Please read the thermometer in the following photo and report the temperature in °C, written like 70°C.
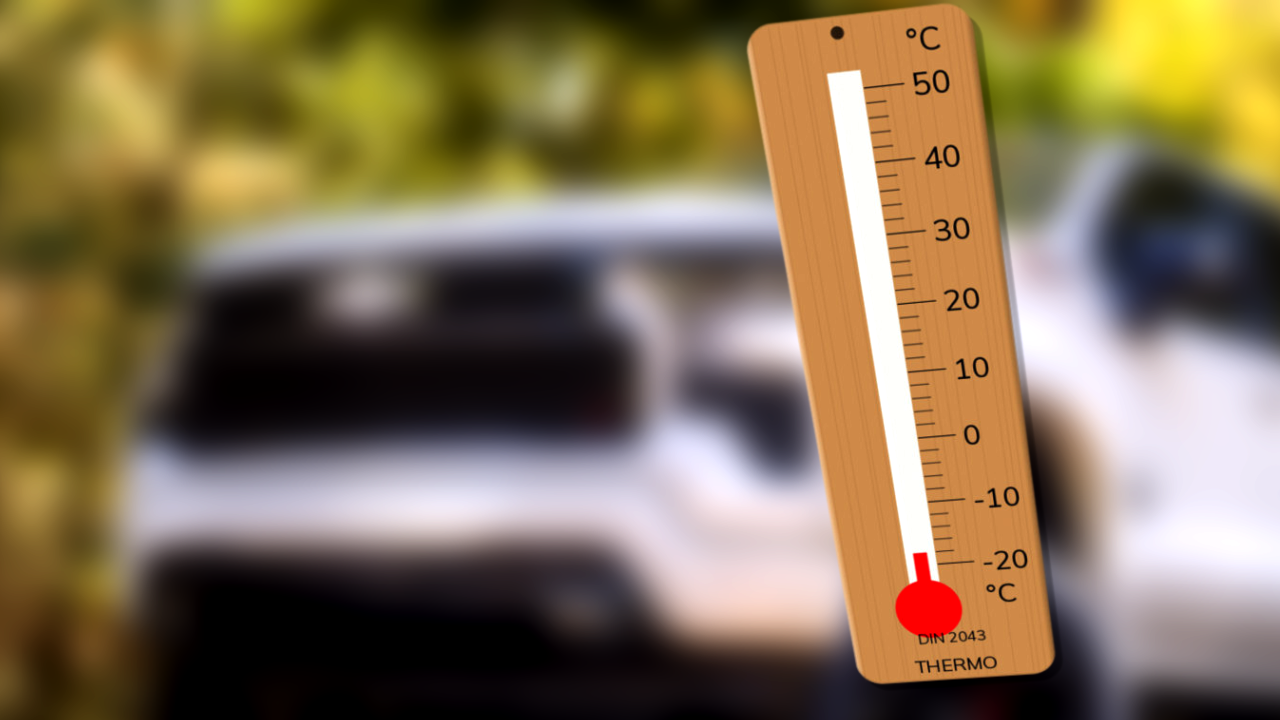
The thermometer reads -18°C
